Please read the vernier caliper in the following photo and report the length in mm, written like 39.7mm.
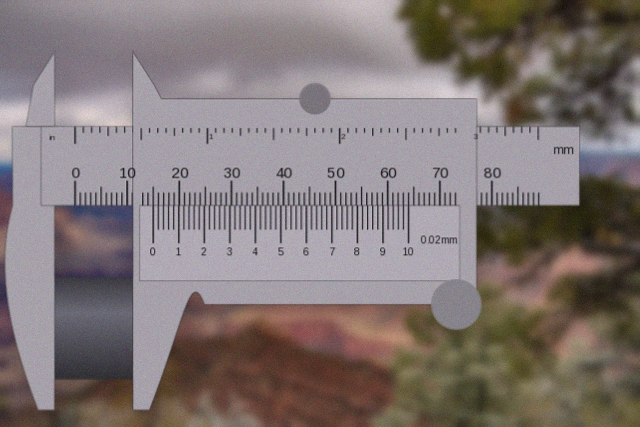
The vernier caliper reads 15.0mm
